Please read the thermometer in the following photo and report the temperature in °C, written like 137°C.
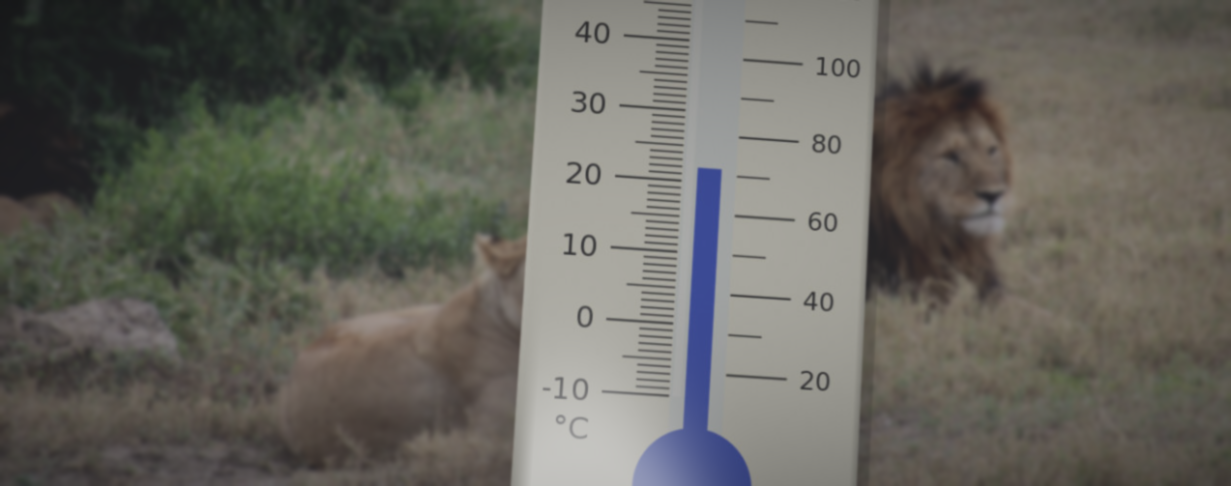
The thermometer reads 22°C
